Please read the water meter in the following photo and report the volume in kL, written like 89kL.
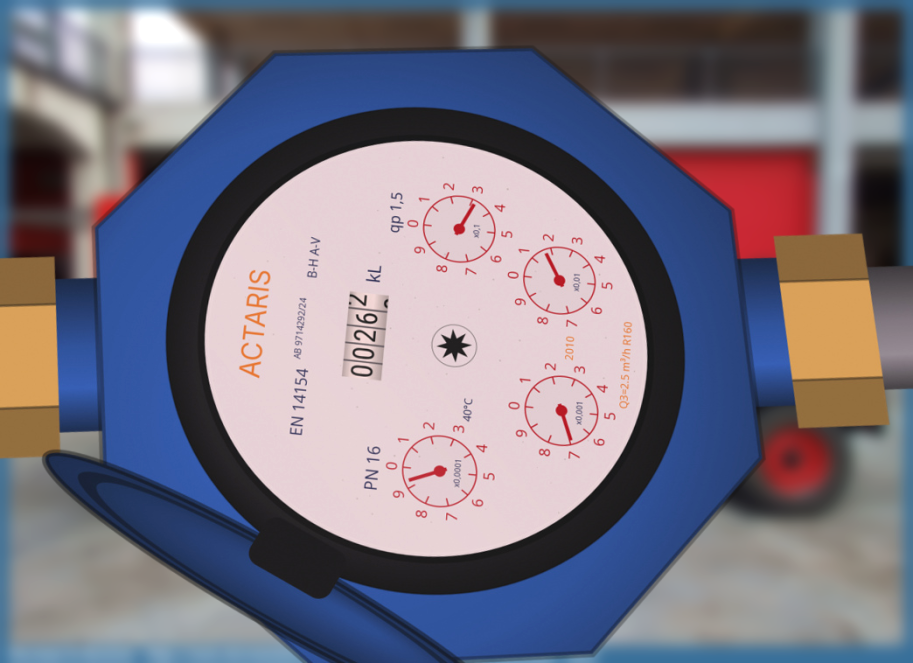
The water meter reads 262.3169kL
